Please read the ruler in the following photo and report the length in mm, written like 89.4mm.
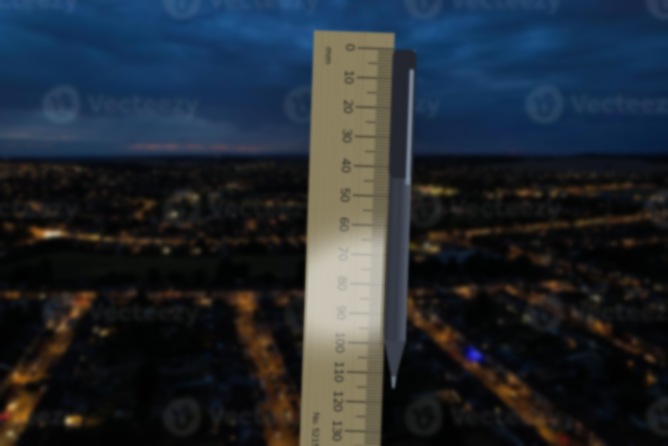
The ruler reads 115mm
